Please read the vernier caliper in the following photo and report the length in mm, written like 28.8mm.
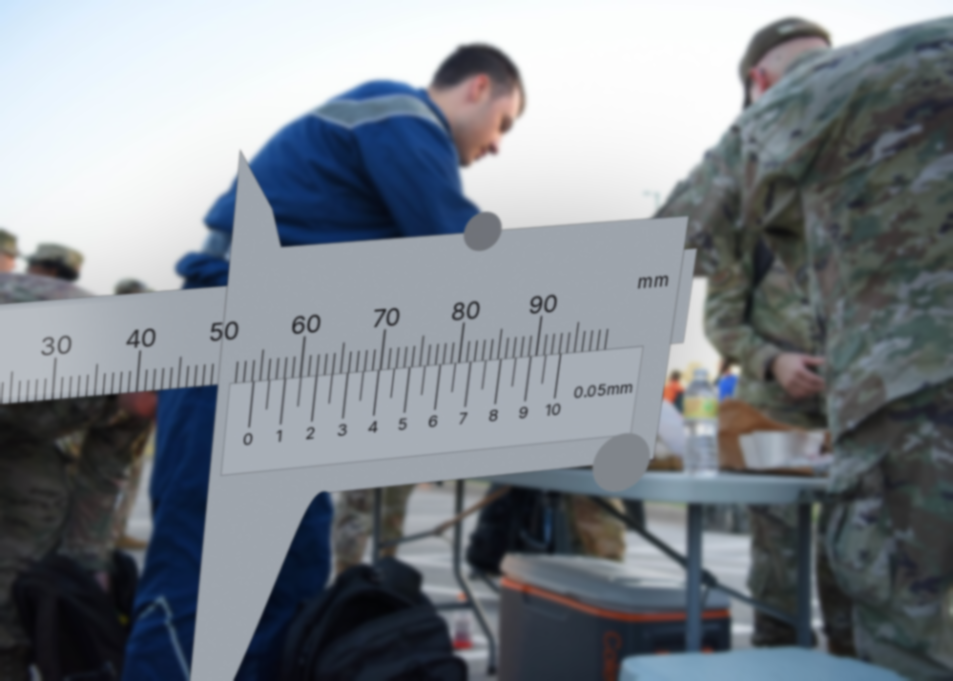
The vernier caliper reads 54.2mm
